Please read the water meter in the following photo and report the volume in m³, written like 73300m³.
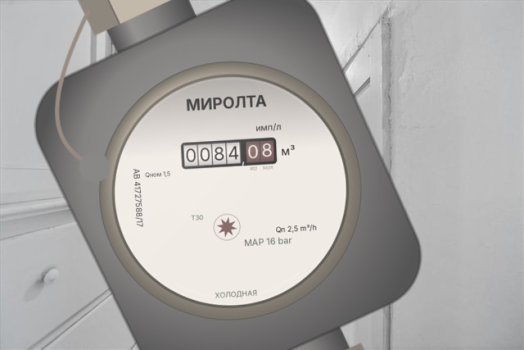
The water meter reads 84.08m³
